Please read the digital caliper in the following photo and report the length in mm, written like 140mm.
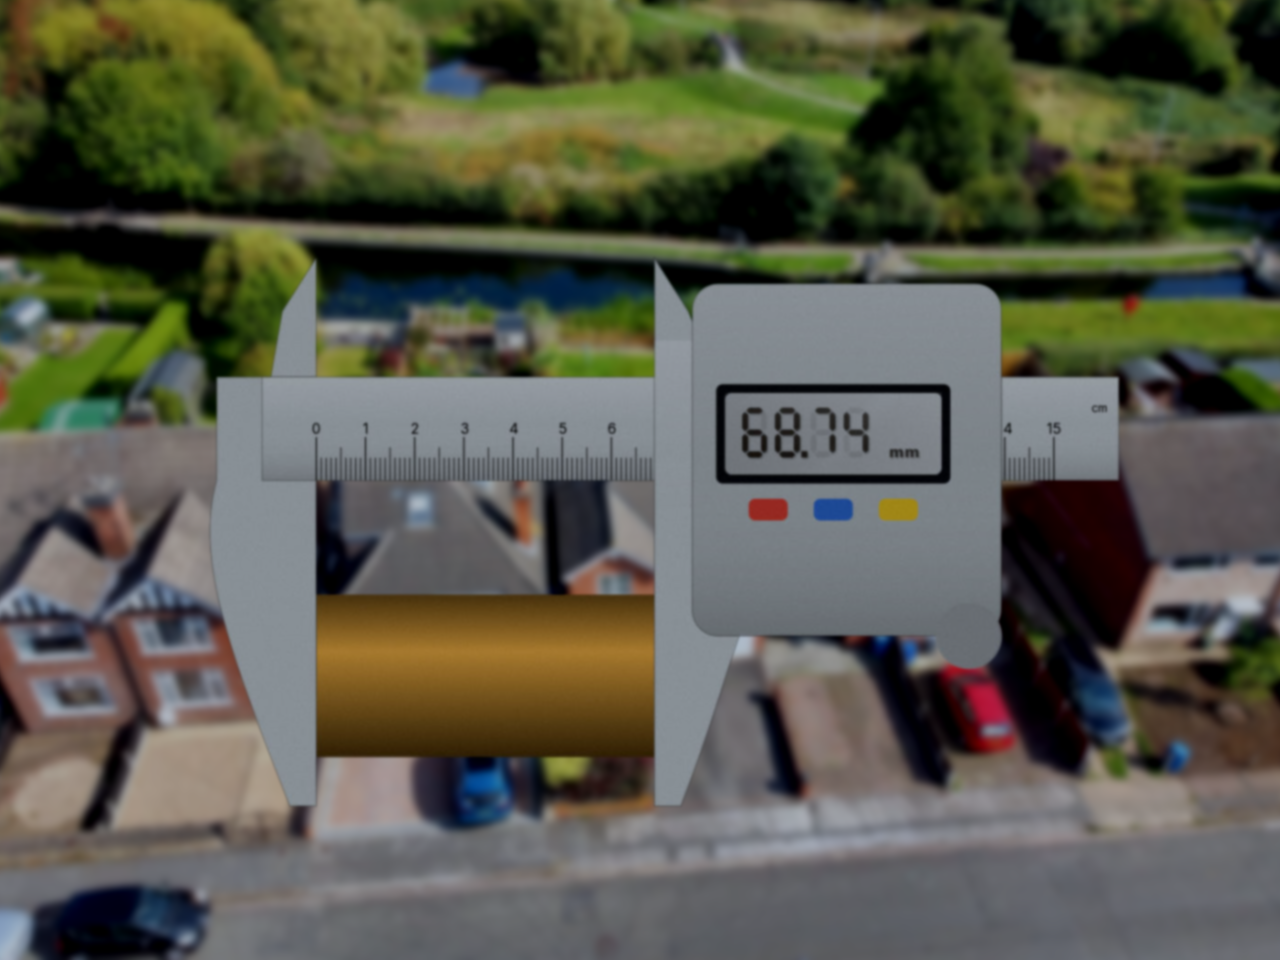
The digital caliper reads 68.74mm
